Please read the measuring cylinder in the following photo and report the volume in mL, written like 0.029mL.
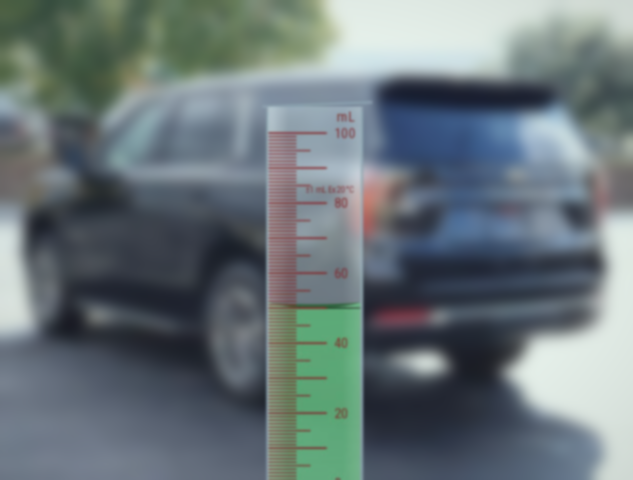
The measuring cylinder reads 50mL
